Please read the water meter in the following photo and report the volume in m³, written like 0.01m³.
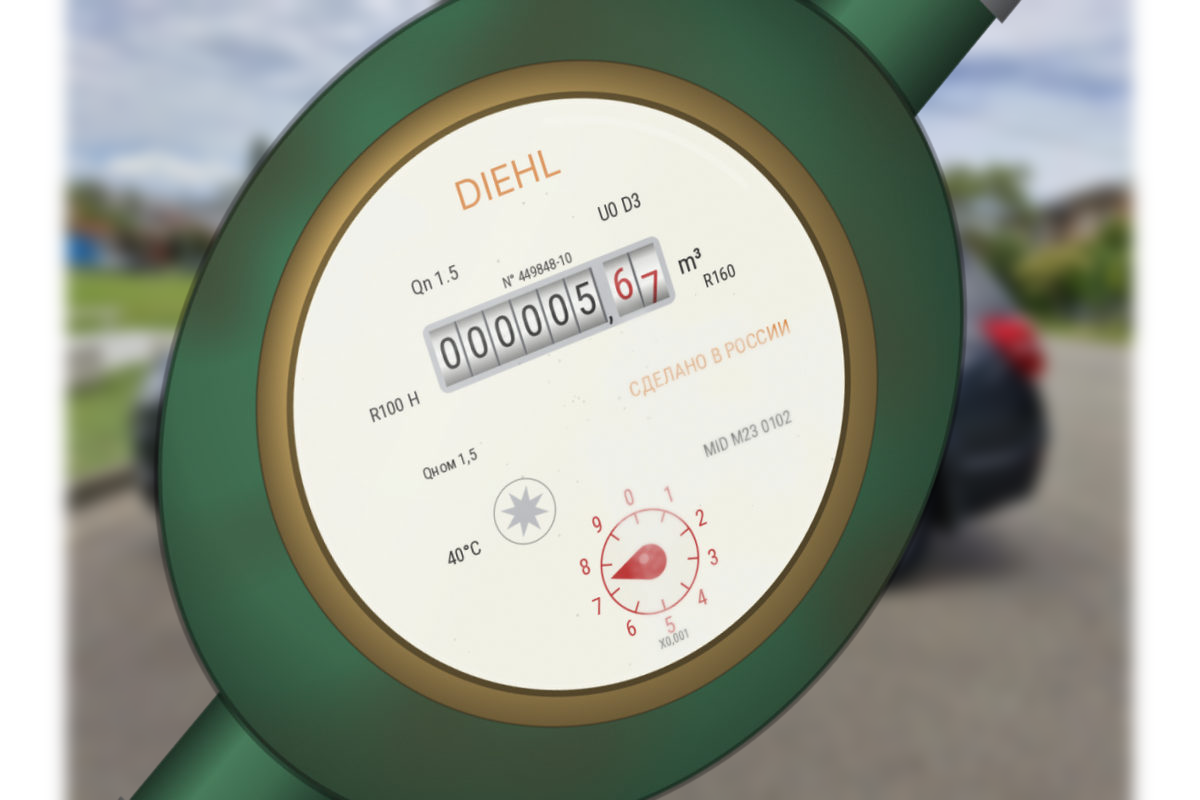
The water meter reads 5.667m³
